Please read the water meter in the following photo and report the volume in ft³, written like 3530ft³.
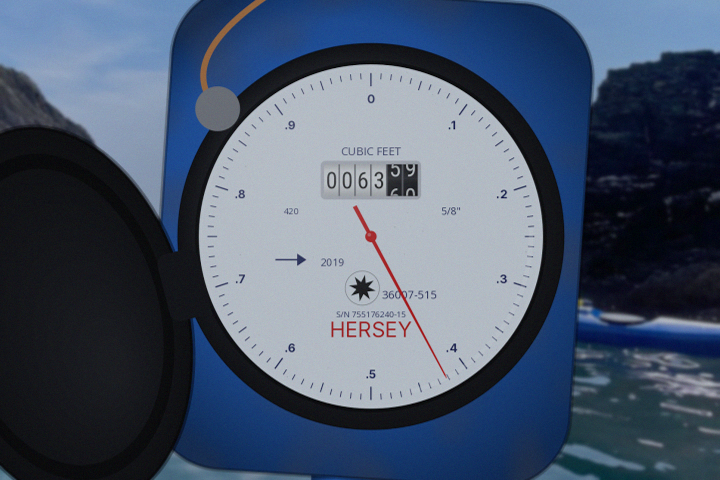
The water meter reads 6359.42ft³
